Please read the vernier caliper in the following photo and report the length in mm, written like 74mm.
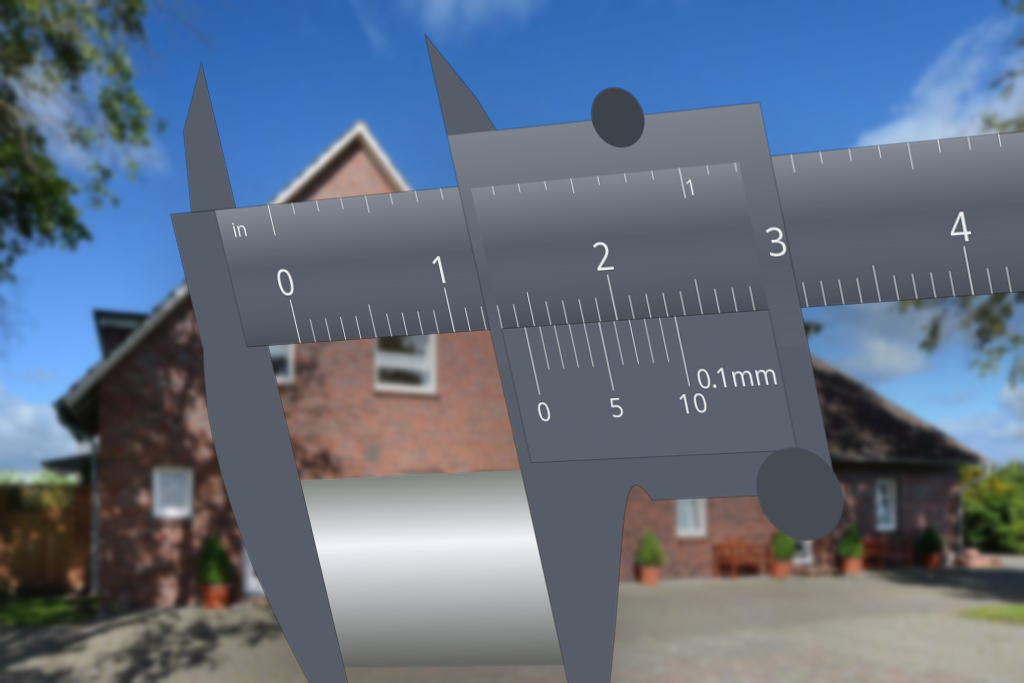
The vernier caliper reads 14.4mm
